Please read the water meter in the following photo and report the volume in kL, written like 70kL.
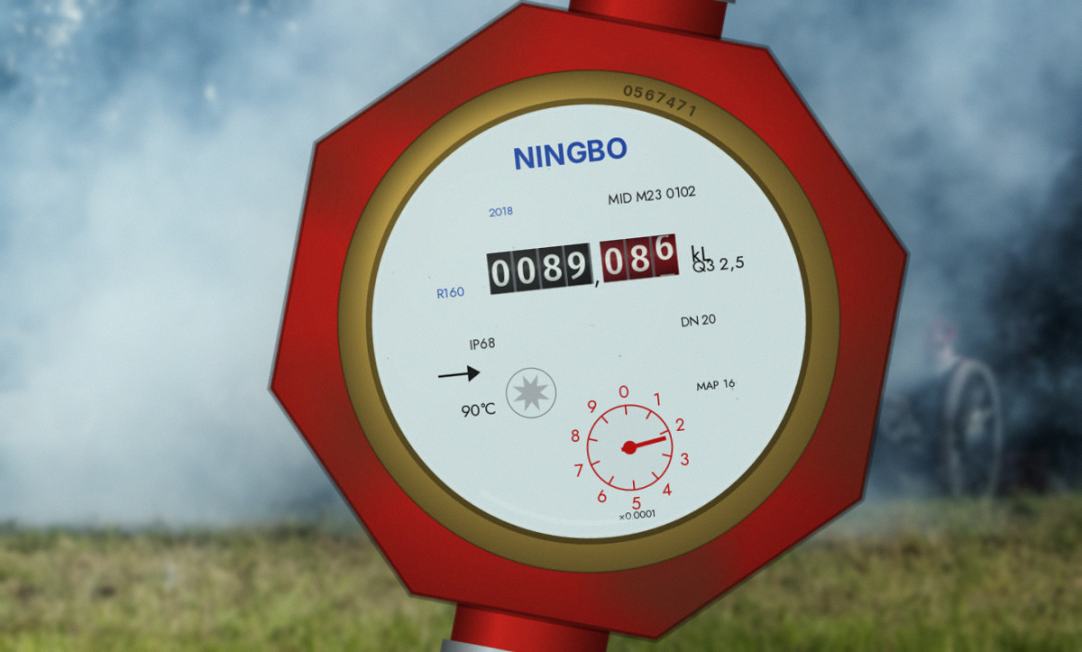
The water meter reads 89.0862kL
